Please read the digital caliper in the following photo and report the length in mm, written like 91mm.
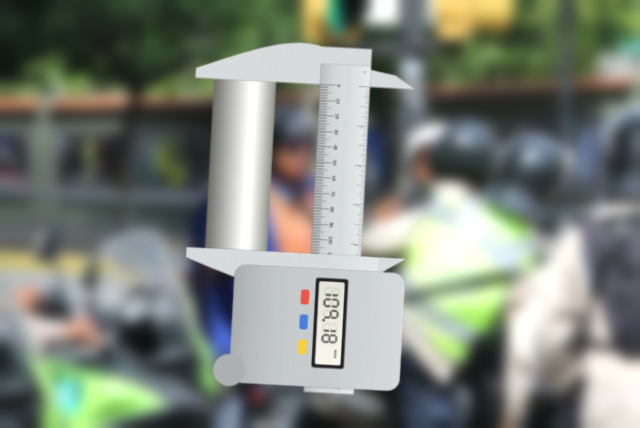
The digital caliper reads 109.18mm
